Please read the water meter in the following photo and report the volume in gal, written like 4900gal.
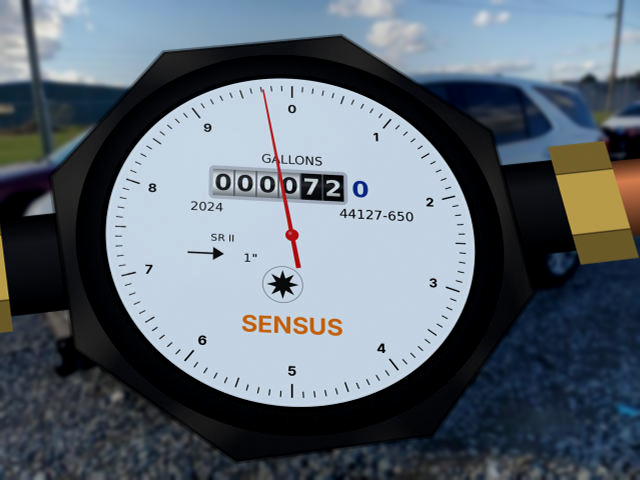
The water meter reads 719.7gal
